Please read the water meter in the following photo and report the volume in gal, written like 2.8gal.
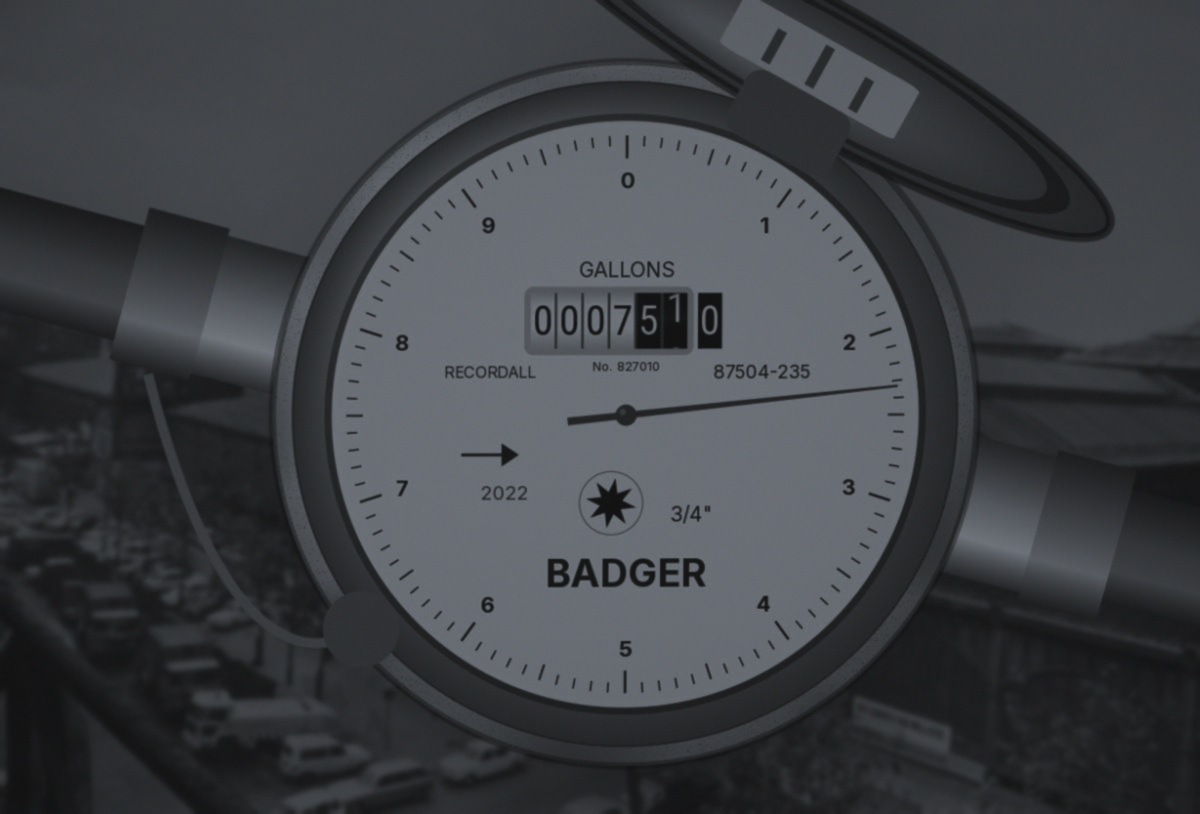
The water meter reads 7512.3gal
